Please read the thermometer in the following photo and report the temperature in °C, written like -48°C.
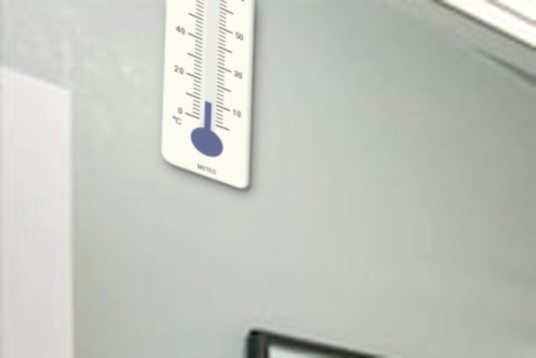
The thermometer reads 10°C
